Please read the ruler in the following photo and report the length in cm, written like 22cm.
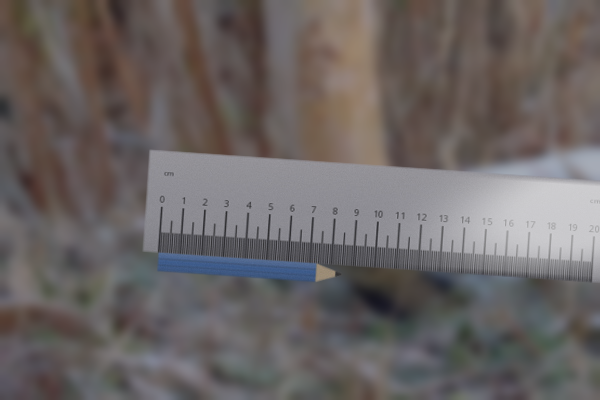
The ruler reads 8.5cm
